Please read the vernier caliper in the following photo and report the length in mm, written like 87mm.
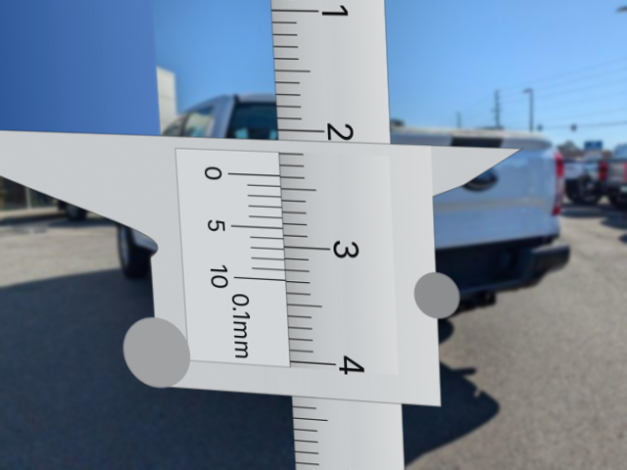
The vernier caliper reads 23.9mm
